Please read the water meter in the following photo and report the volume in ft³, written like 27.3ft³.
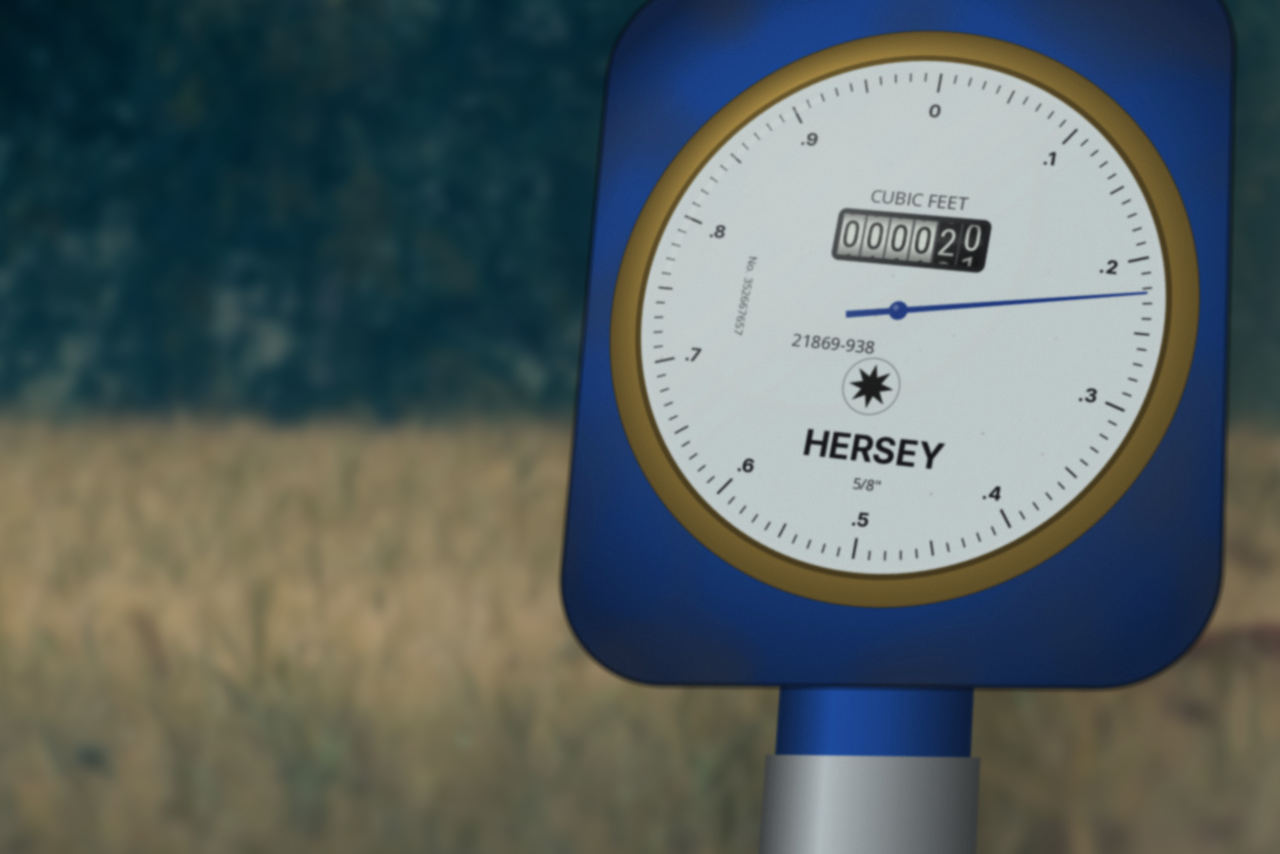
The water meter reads 20.22ft³
